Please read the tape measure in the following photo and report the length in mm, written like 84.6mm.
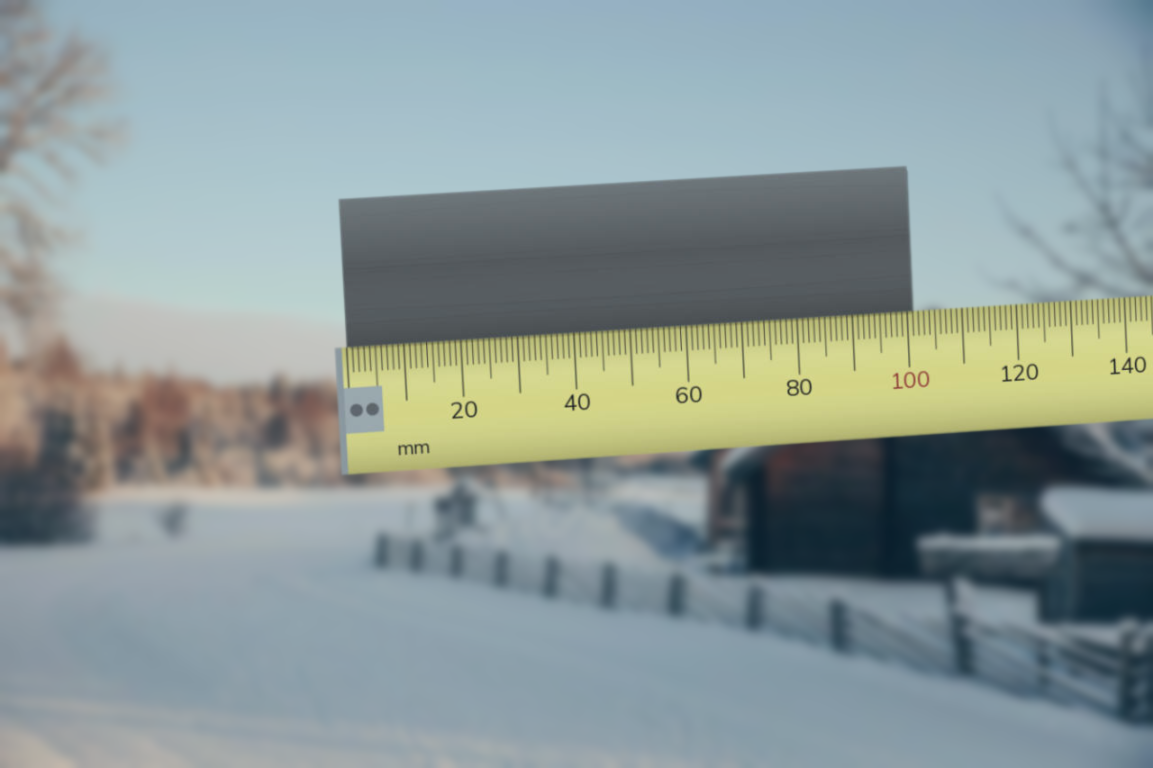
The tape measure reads 101mm
